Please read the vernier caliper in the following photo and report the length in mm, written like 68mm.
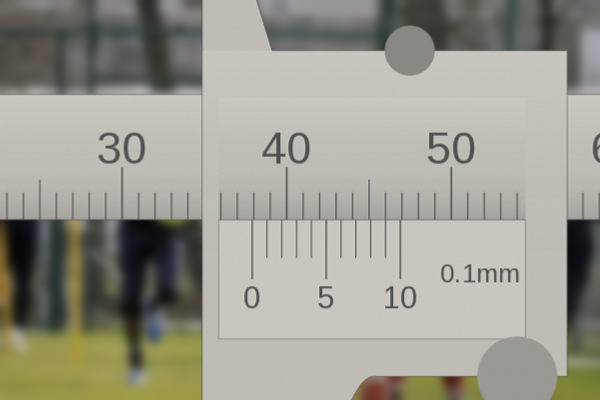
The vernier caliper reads 37.9mm
